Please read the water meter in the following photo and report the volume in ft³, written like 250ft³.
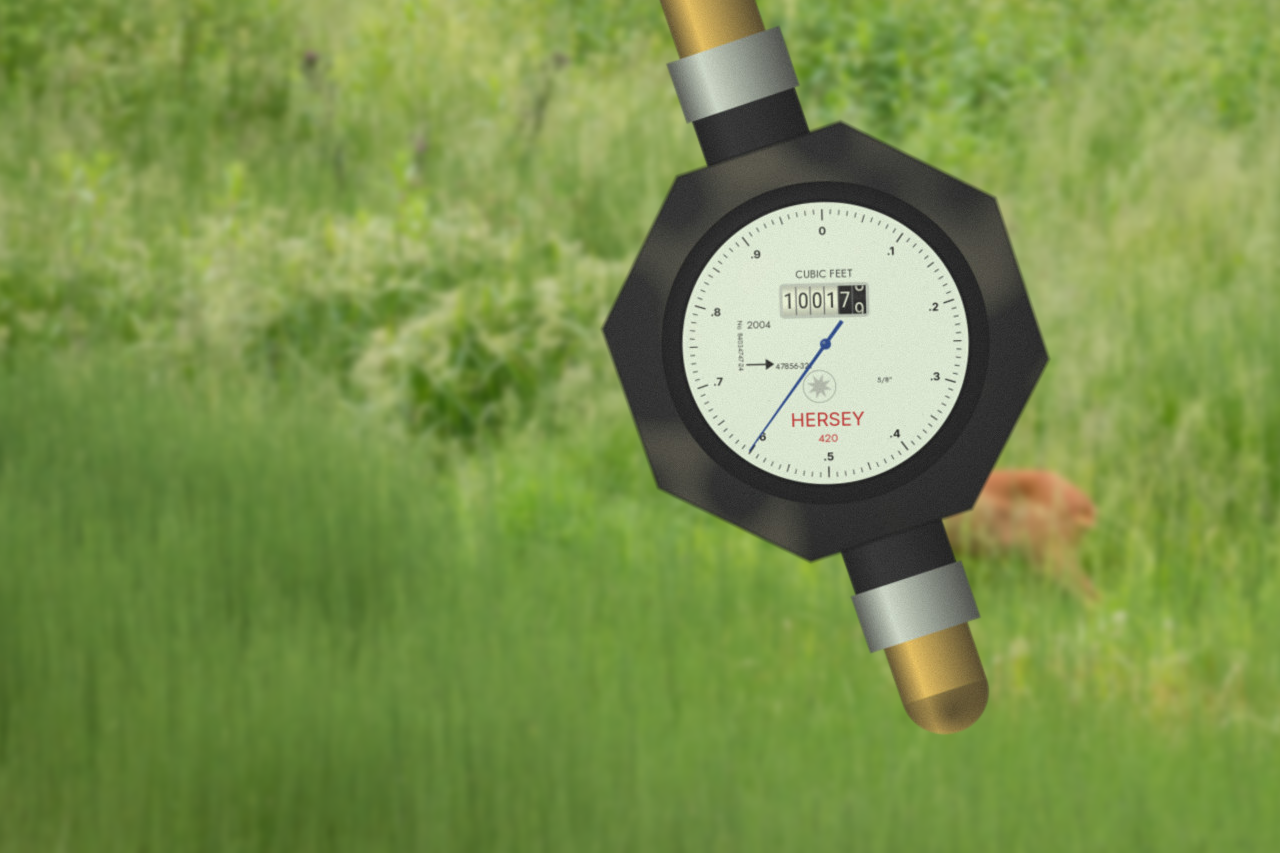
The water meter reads 100178.60ft³
